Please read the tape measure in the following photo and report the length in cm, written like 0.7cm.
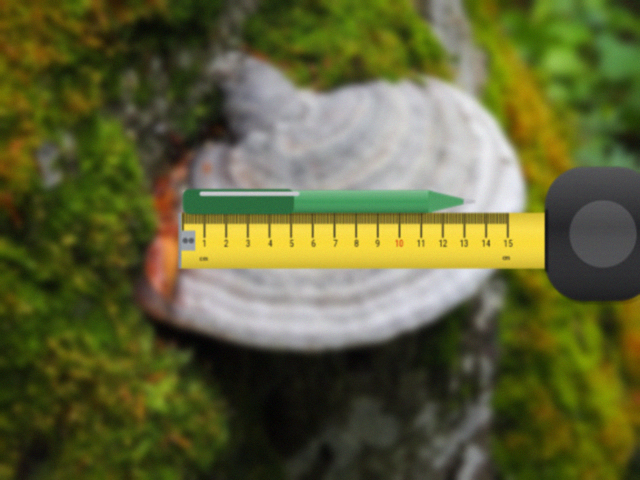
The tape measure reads 13.5cm
